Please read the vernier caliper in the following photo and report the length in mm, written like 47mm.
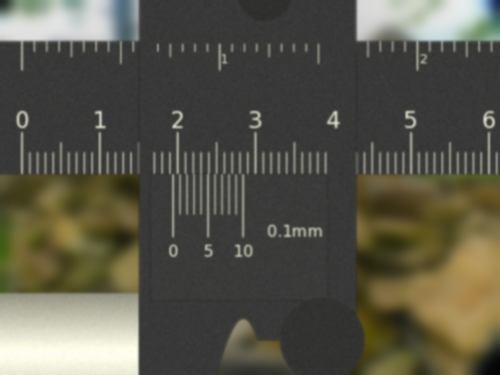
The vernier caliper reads 19.4mm
